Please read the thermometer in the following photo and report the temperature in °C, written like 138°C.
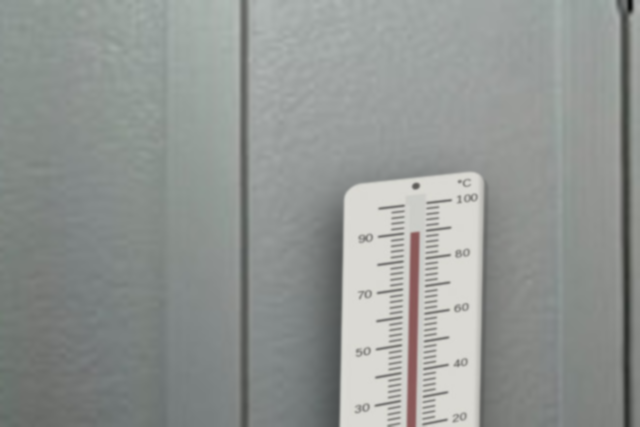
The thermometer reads 90°C
